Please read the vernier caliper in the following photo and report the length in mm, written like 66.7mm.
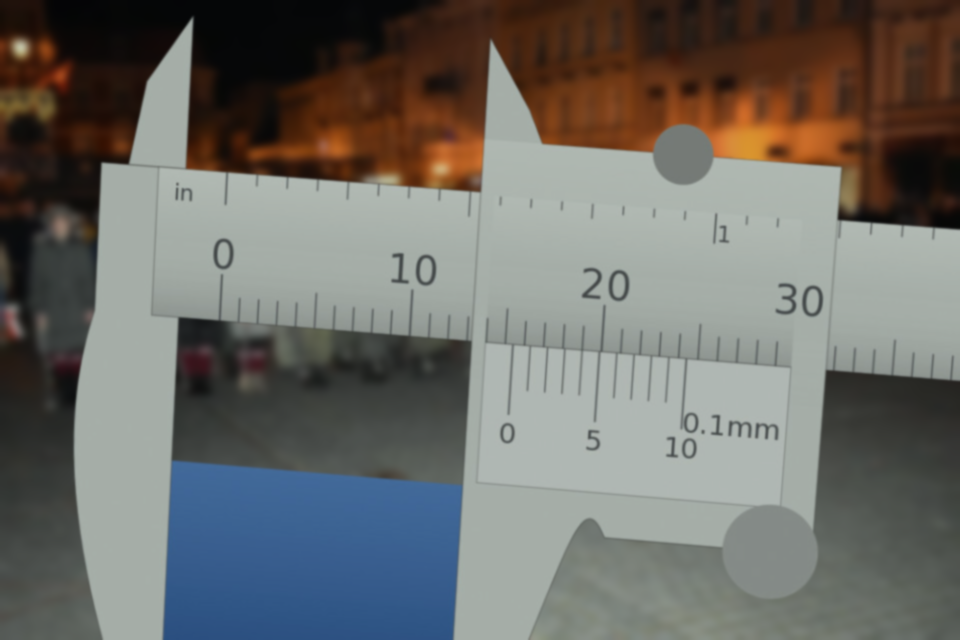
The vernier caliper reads 15.4mm
